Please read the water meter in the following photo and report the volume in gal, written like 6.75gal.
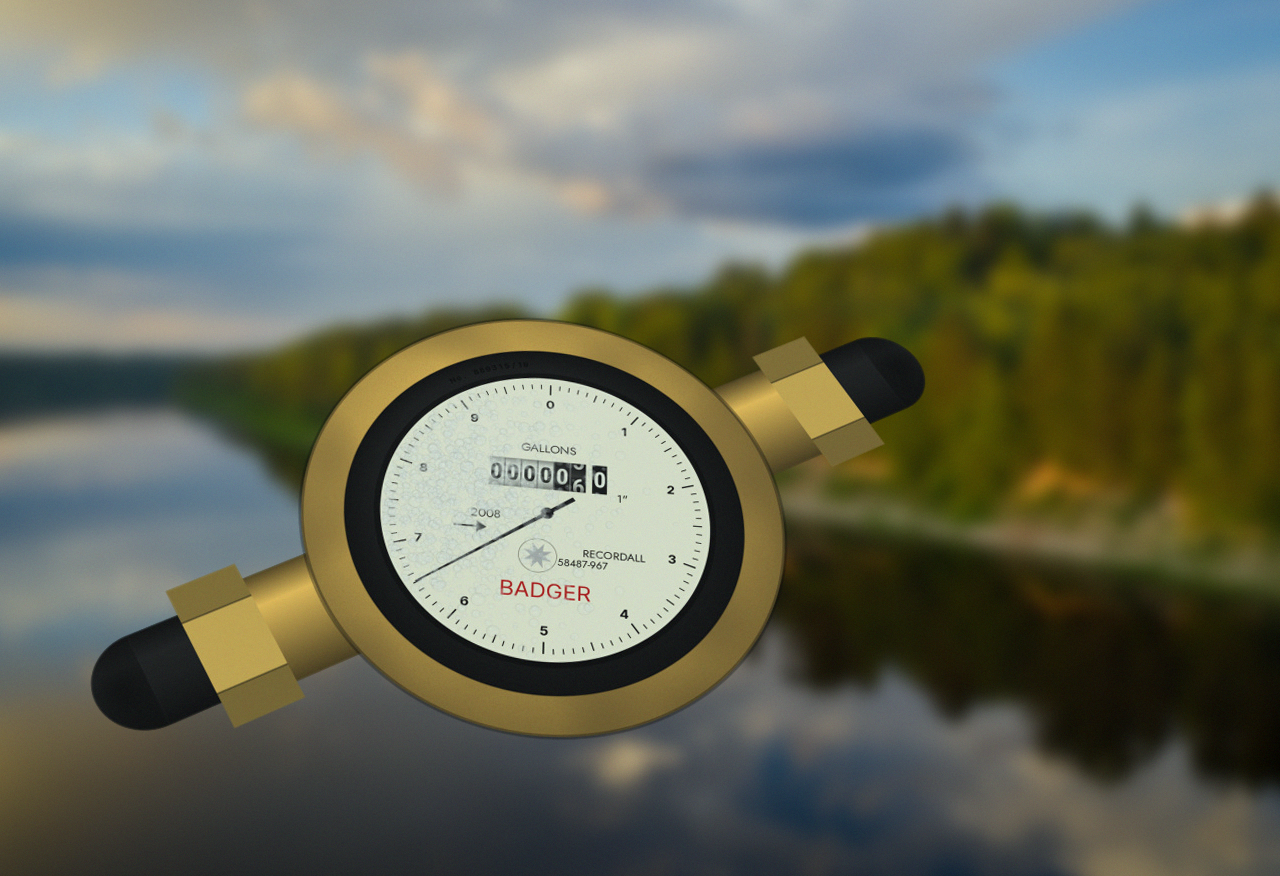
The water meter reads 56.5gal
